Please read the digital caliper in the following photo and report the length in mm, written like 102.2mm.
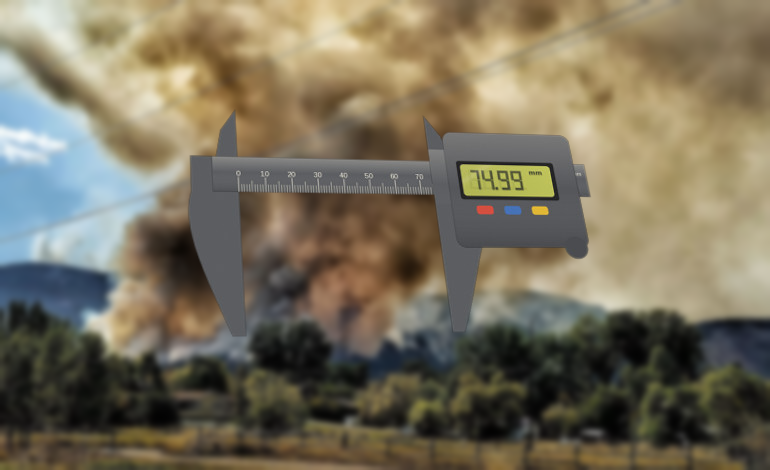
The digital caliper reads 74.99mm
